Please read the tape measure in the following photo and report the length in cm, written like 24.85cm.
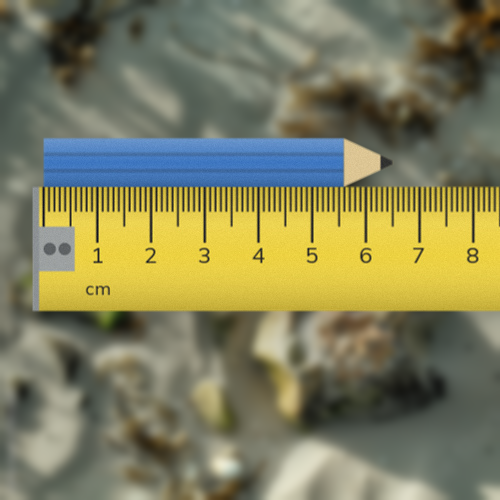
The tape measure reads 6.5cm
